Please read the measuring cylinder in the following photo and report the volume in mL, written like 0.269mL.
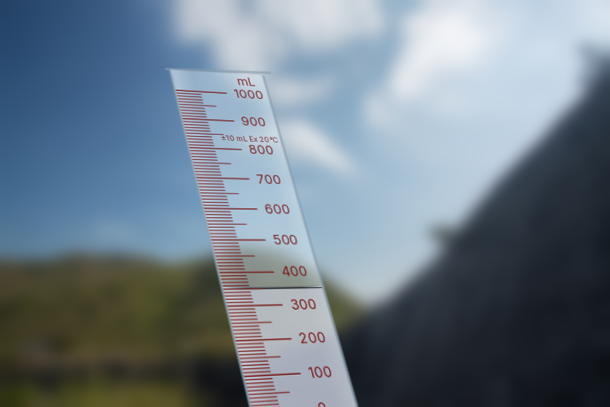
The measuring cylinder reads 350mL
